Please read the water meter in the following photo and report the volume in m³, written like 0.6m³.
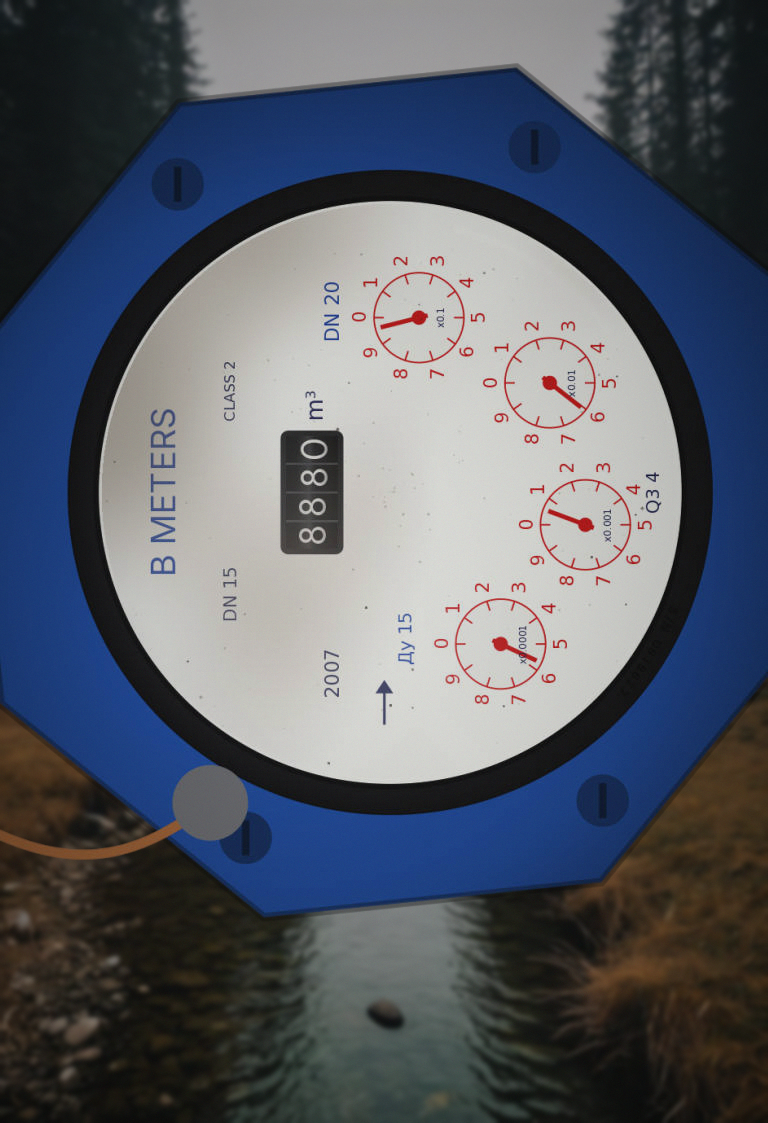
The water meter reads 8879.9605m³
